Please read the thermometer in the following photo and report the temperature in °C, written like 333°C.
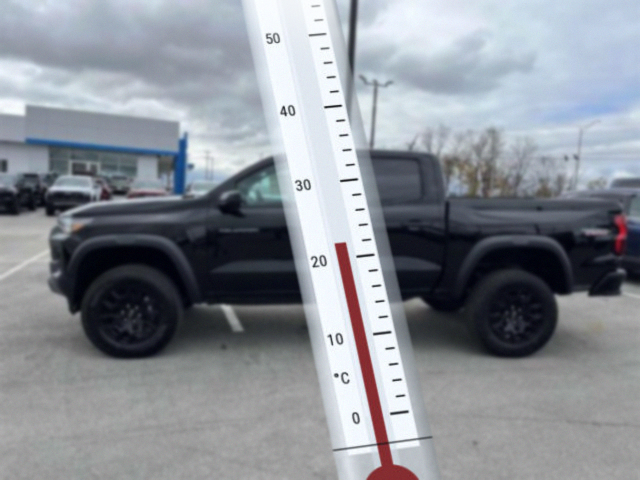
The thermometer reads 22°C
